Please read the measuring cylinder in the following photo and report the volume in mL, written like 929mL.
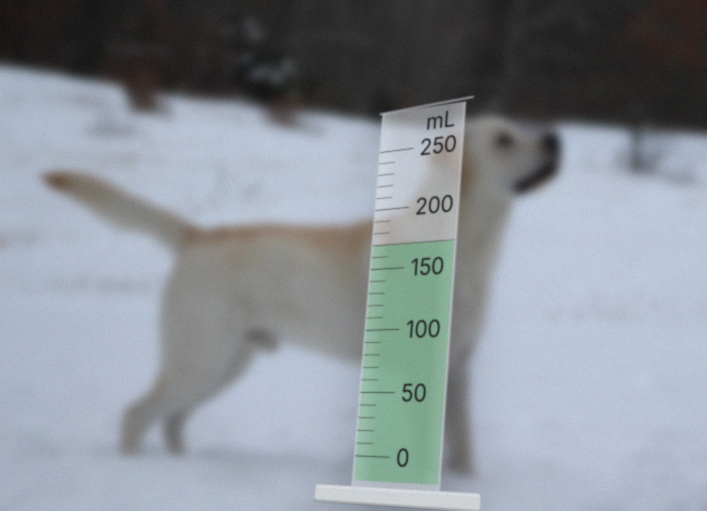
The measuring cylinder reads 170mL
